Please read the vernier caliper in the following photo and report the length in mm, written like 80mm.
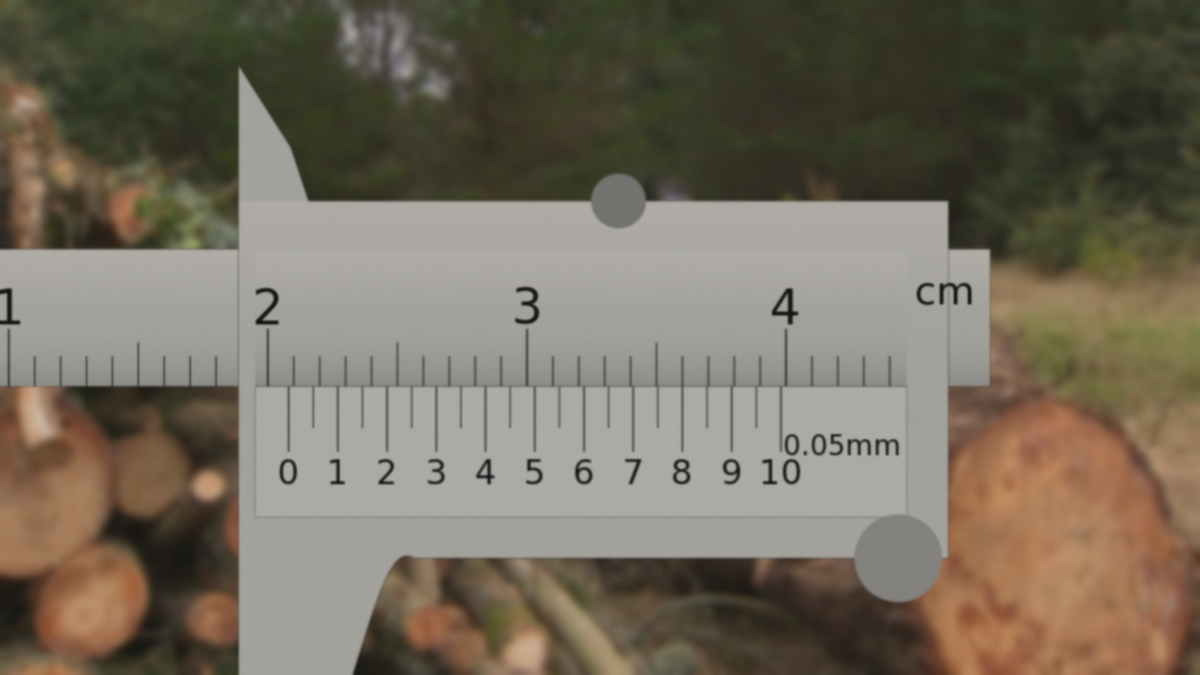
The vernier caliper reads 20.8mm
